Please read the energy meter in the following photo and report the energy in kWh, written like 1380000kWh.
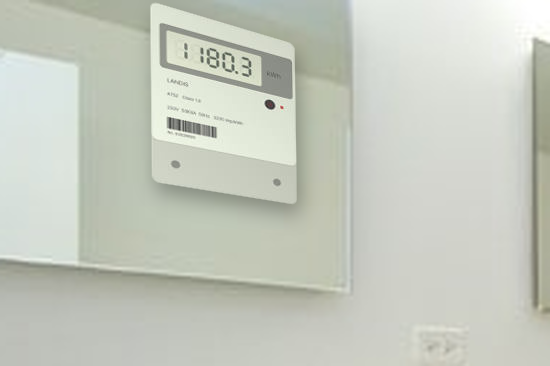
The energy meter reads 1180.3kWh
